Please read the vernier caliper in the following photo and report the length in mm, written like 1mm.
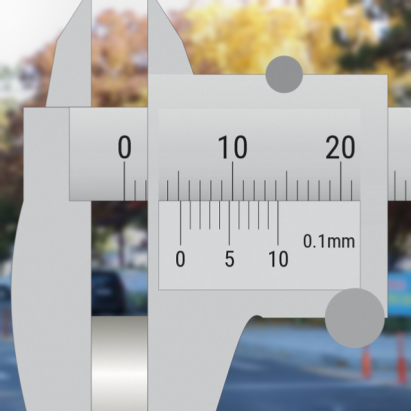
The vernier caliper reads 5.2mm
